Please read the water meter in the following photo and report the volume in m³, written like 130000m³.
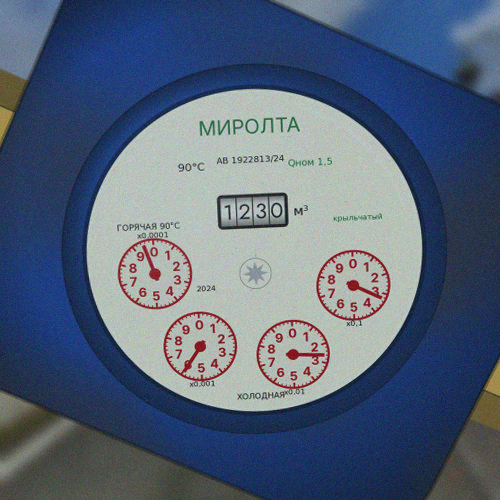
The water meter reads 1230.3259m³
